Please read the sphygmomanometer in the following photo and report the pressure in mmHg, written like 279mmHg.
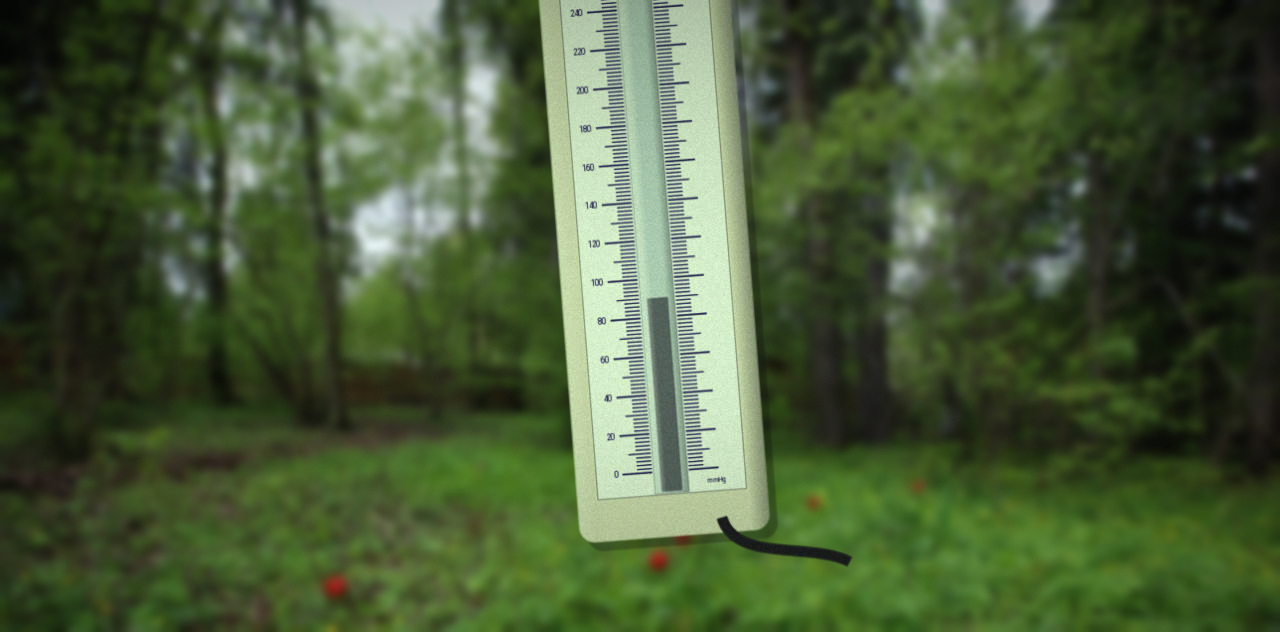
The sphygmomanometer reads 90mmHg
